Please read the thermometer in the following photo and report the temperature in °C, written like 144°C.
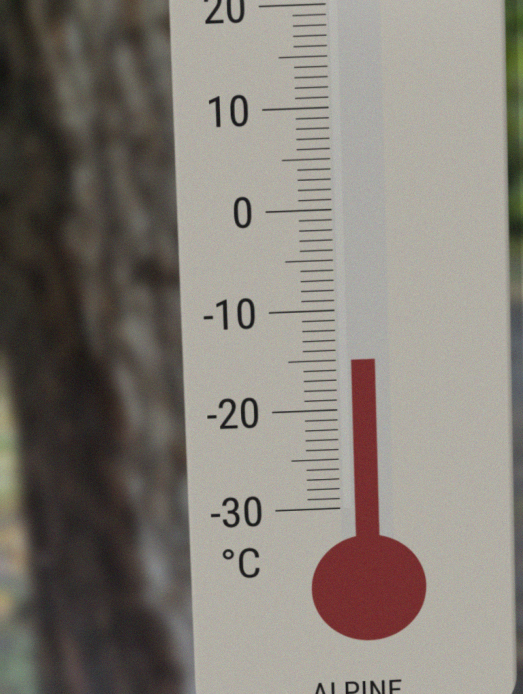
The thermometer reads -15°C
